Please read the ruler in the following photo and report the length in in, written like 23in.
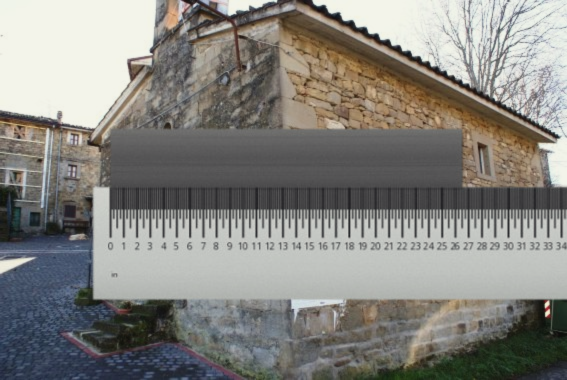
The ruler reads 26.5in
